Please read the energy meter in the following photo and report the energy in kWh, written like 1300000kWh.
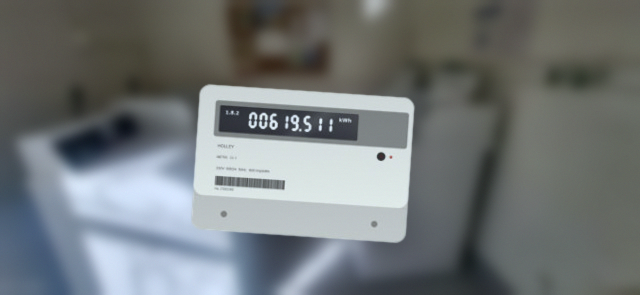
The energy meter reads 619.511kWh
